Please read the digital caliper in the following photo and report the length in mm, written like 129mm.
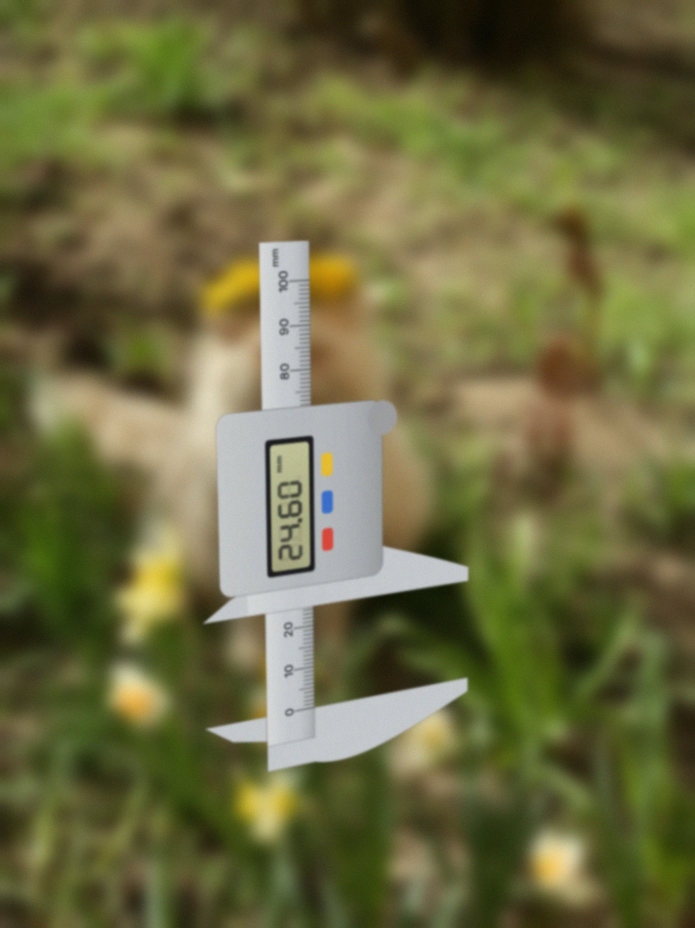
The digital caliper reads 24.60mm
